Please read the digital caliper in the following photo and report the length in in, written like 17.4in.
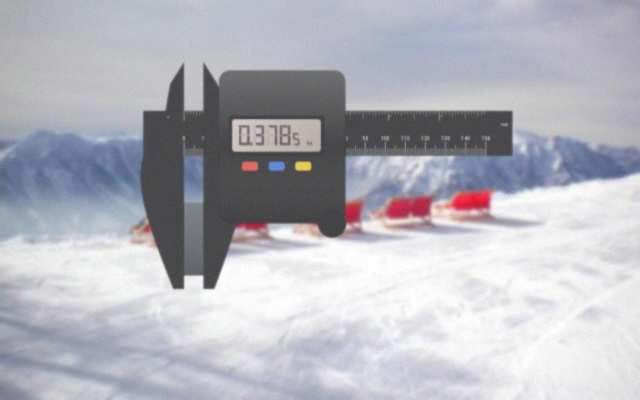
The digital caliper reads 0.3785in
